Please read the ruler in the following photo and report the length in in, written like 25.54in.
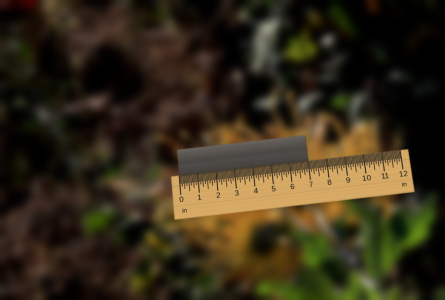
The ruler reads 7in
